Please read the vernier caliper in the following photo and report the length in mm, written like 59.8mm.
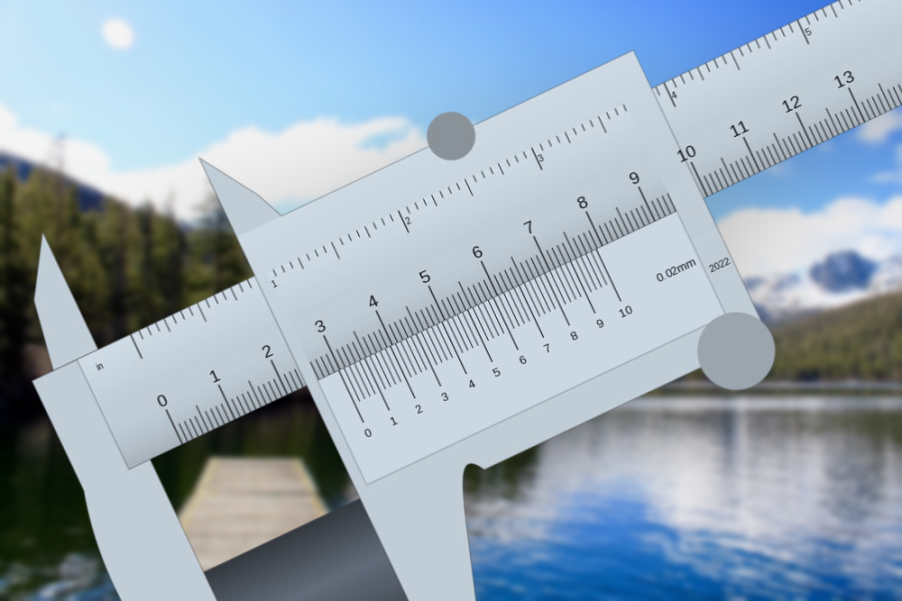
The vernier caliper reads 29.8mm
